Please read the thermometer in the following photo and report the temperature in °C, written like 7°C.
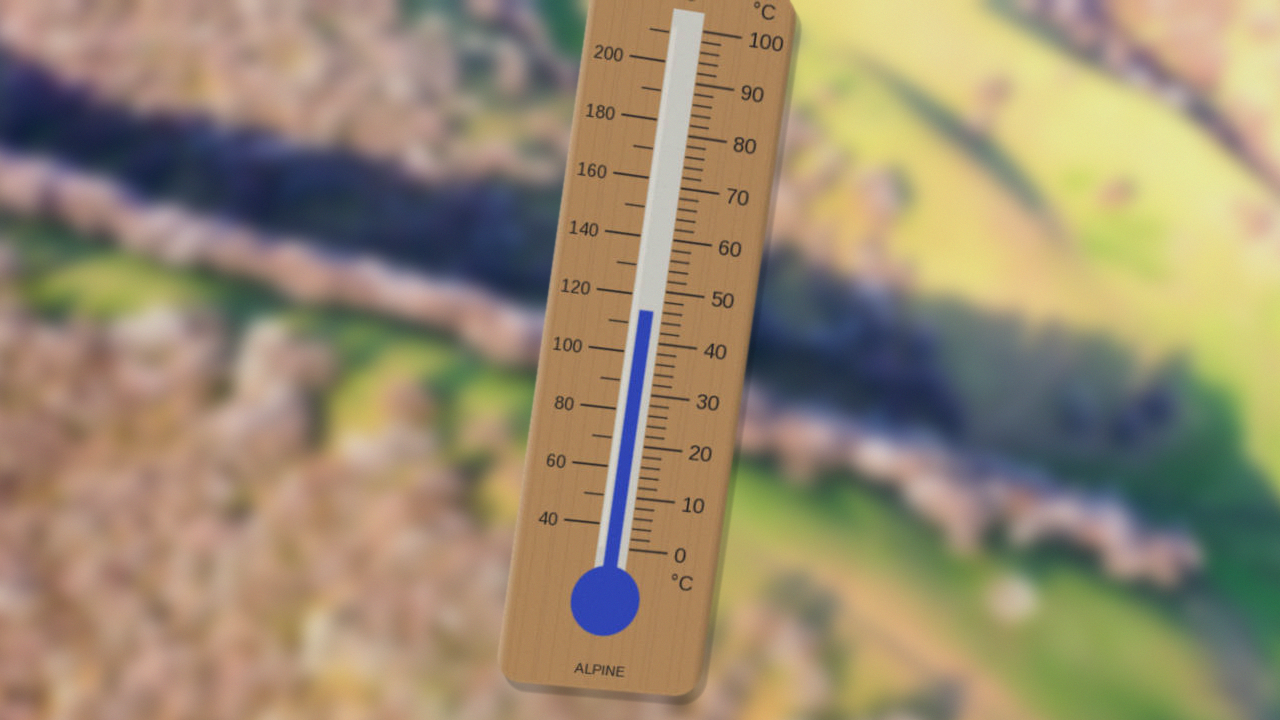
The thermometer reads 46°C
